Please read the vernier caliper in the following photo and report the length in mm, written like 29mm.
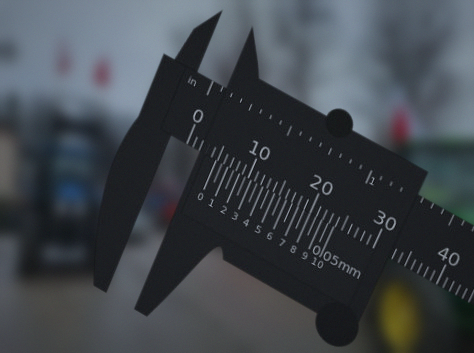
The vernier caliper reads 4.8mm
